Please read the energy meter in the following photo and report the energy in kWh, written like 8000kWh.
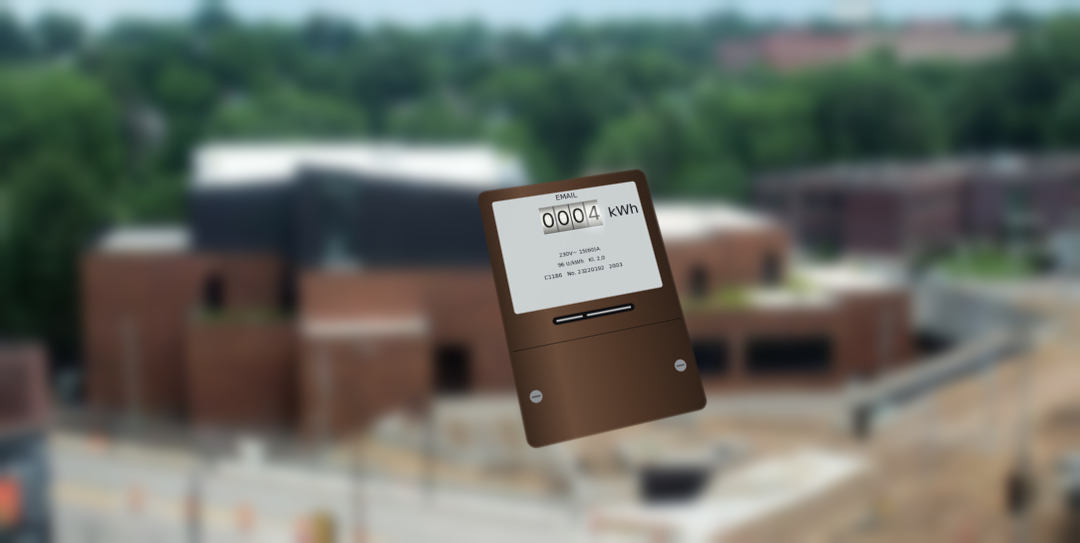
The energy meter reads 4kWh
